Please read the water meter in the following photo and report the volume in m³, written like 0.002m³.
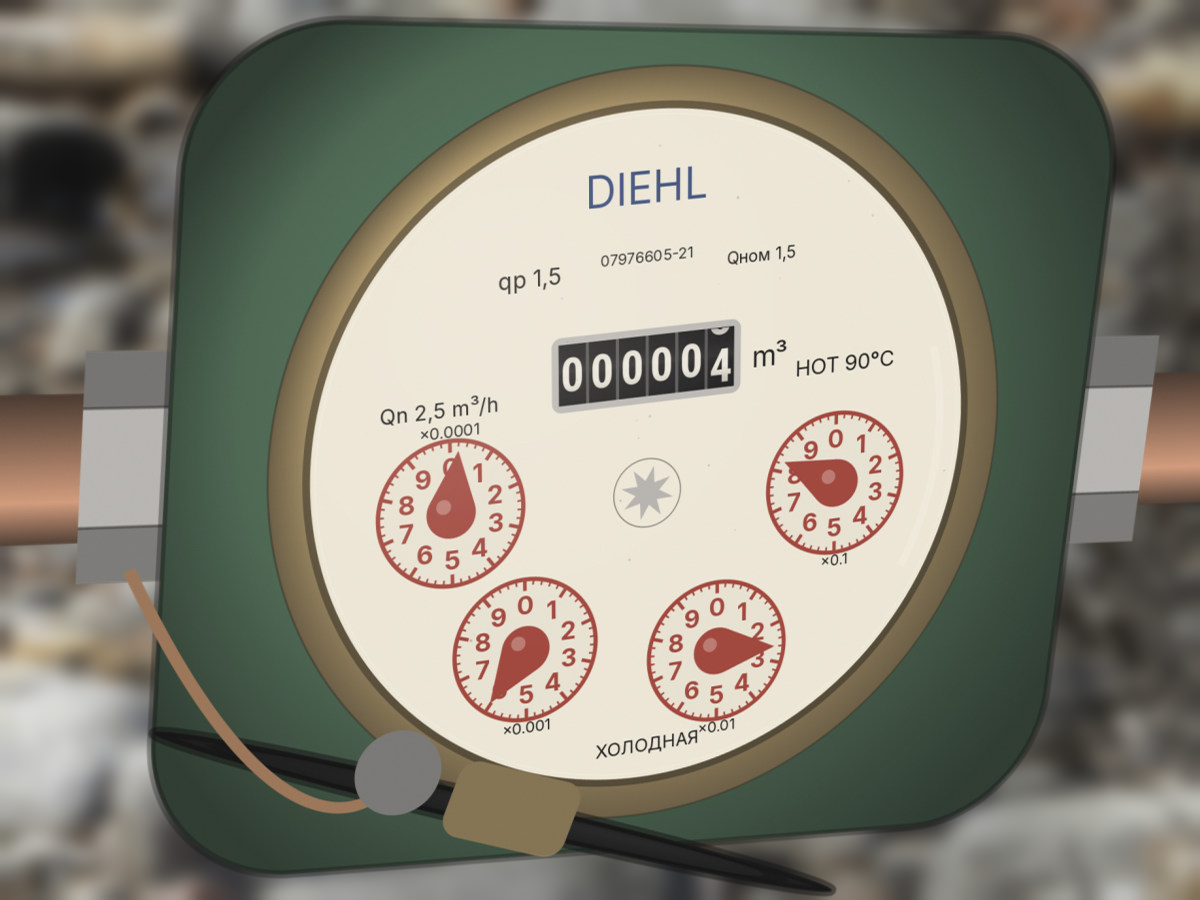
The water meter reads 3.8260m³
